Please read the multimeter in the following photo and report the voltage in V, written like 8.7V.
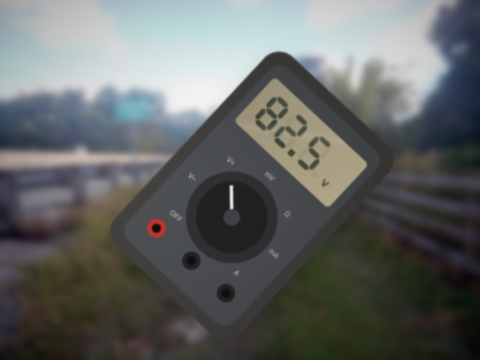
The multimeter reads 82.5V
